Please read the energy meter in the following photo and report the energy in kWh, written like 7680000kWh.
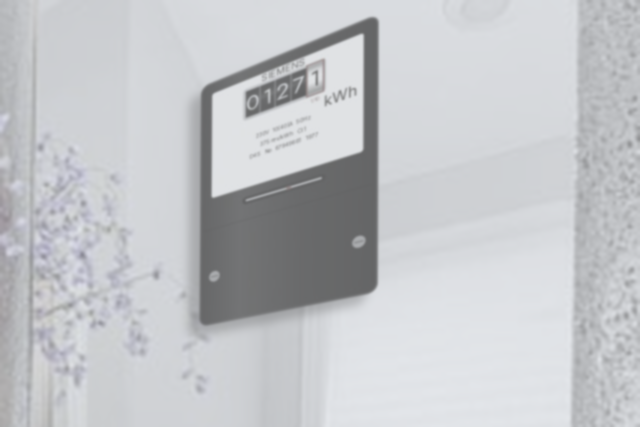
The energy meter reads 127.1kWh
